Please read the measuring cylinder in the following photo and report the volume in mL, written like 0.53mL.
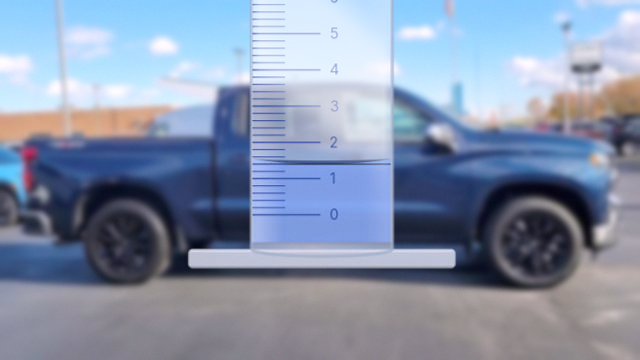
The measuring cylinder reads 1.4mL
